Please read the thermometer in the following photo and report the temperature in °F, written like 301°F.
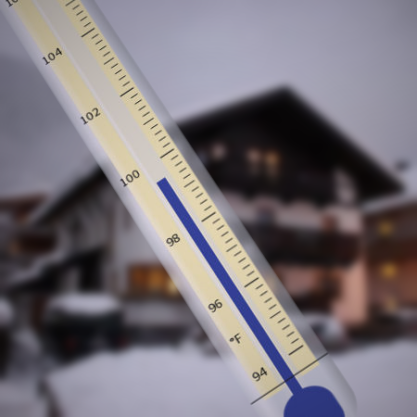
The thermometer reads 99.5°F
